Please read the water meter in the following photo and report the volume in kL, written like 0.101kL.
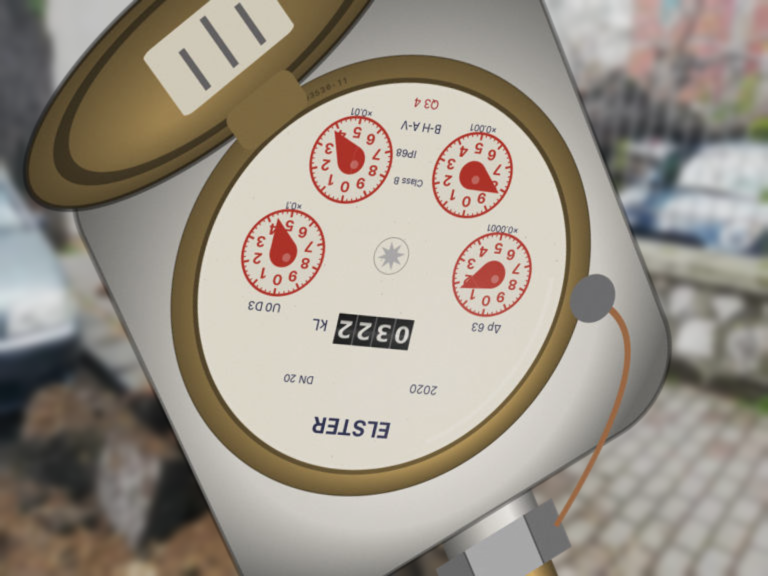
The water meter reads 322.4381kL
